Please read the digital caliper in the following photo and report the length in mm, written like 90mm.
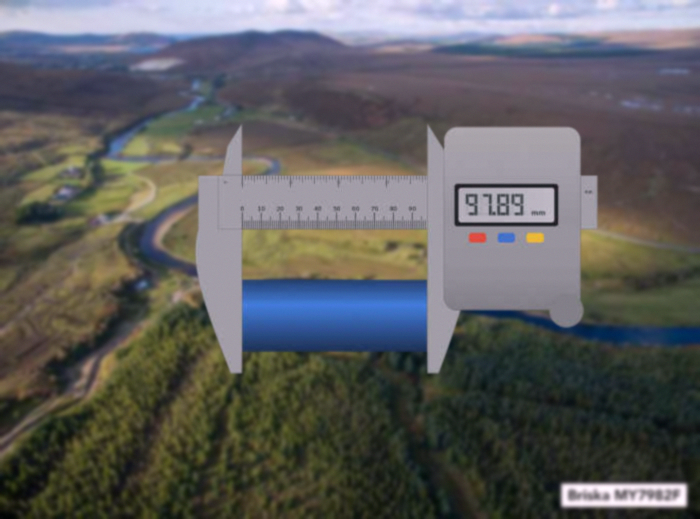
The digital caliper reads 97.89mm
